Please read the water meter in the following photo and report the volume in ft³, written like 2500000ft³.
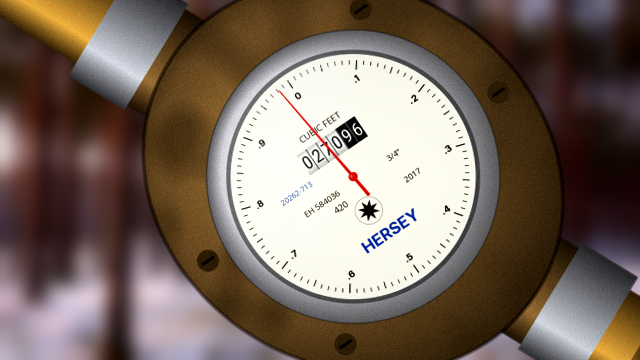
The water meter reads 27095.98ft³
